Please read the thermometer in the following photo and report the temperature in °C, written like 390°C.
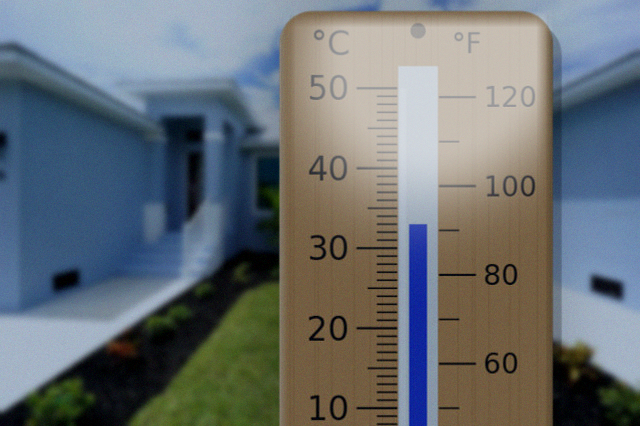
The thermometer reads 33°C
